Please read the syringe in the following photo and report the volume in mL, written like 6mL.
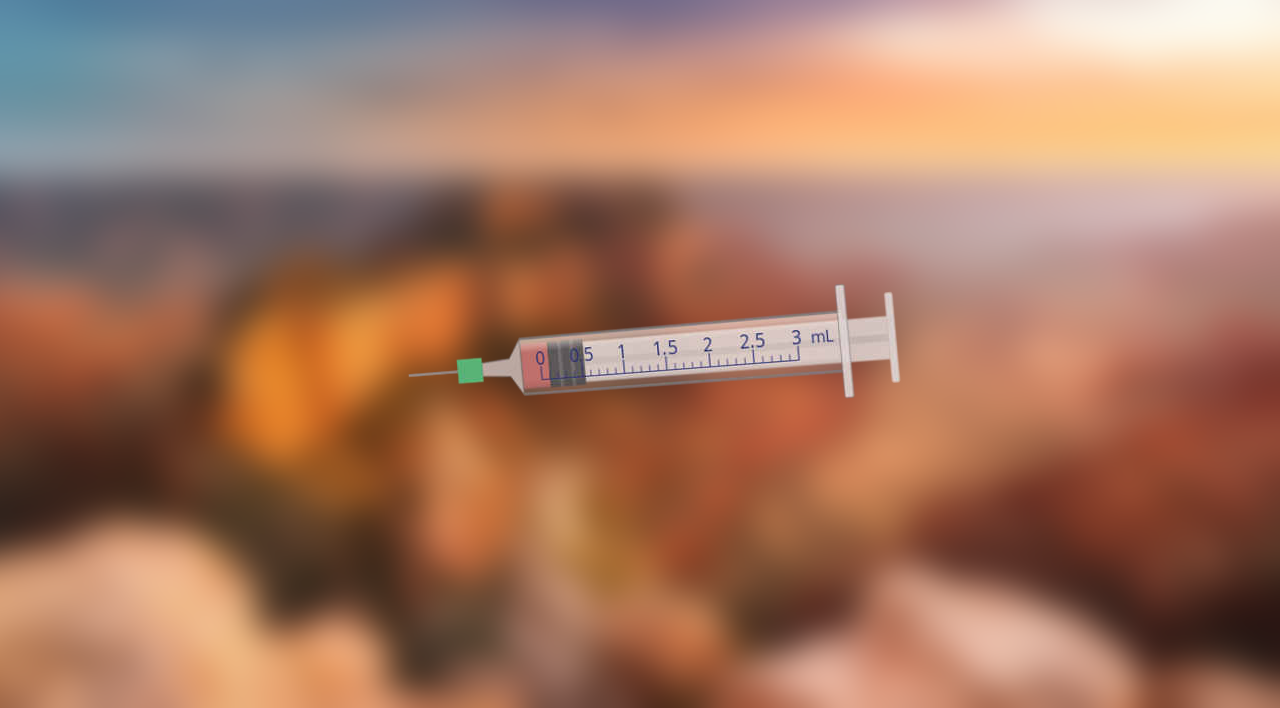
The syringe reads 0.1mL
